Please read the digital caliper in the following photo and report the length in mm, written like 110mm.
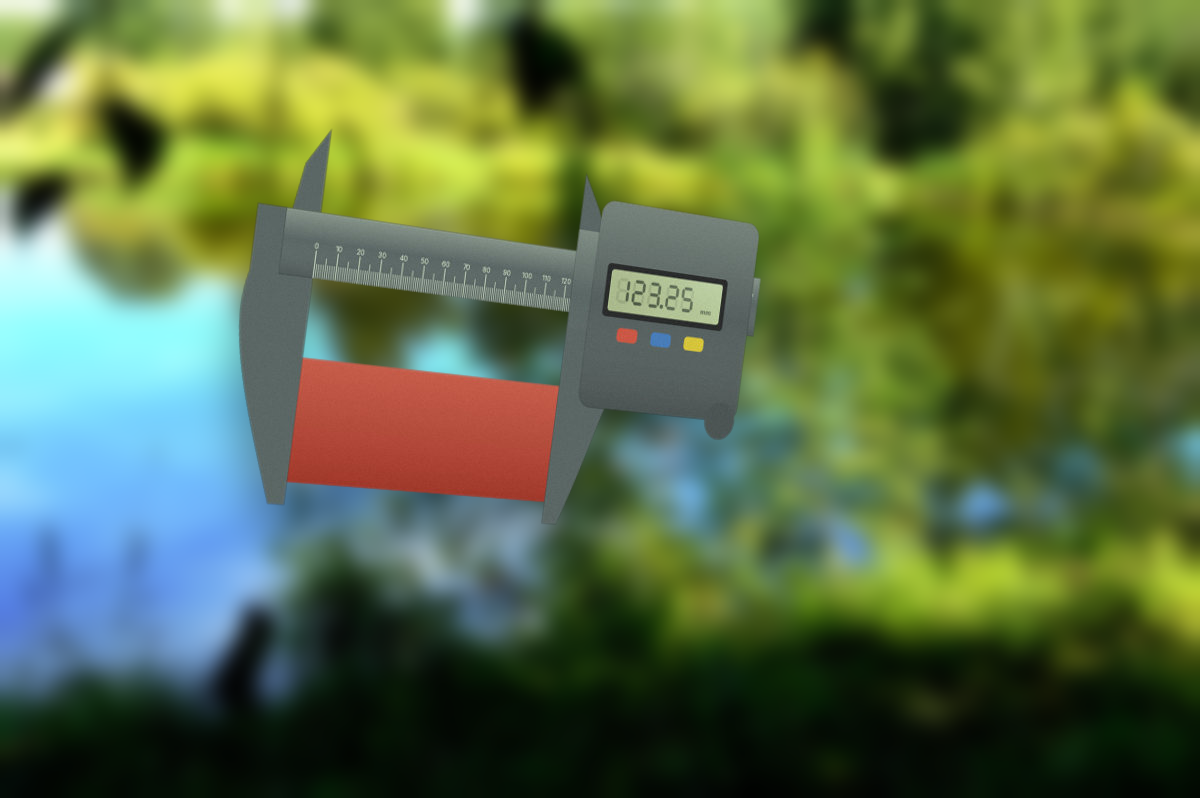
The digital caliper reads 123.25mm
